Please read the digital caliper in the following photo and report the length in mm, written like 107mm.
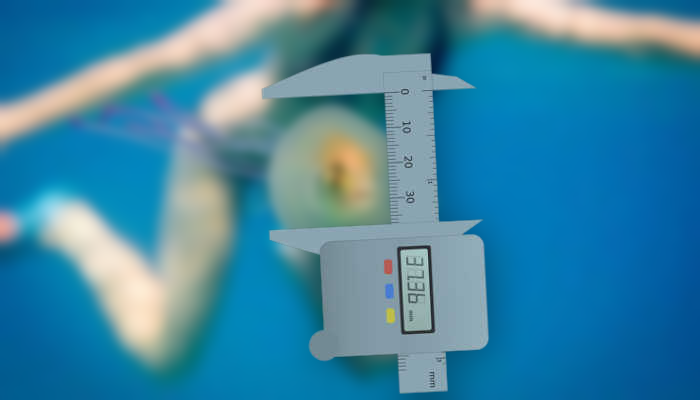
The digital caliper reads 37.36mm
